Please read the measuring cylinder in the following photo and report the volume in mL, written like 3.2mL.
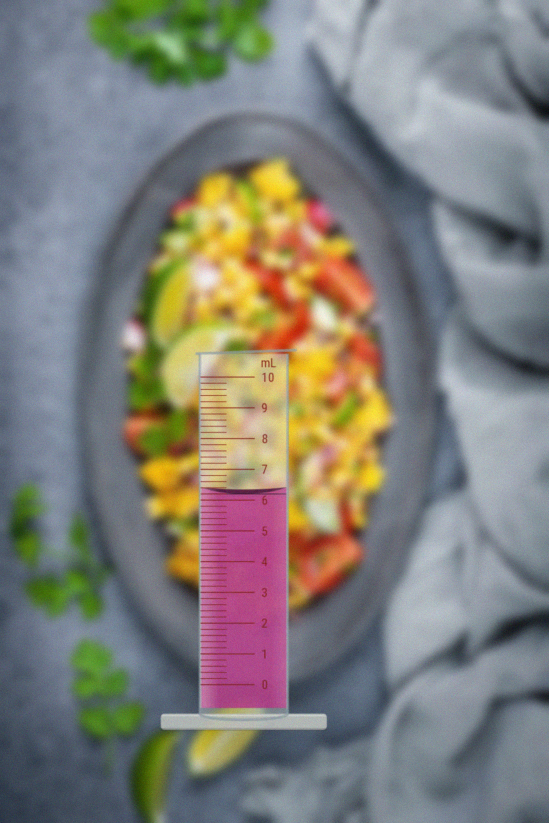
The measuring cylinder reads 6.2mL
